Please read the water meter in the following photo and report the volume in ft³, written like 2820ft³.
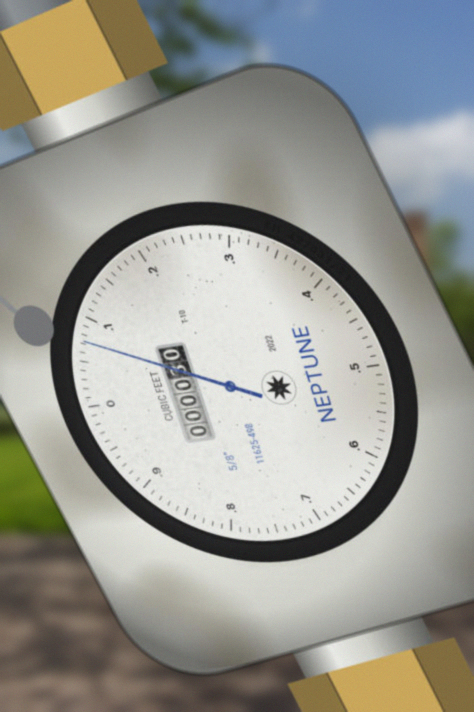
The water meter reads 30.07ft³
